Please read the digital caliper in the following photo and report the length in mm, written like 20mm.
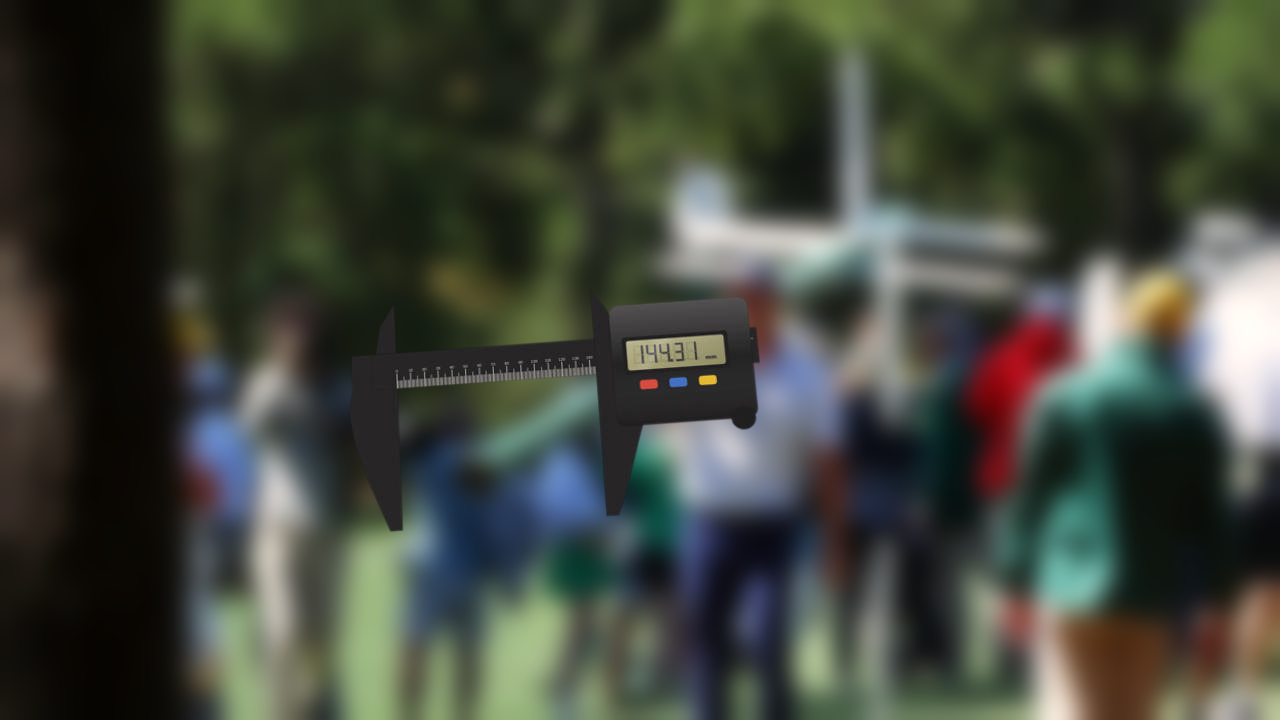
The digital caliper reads 144.31mm
